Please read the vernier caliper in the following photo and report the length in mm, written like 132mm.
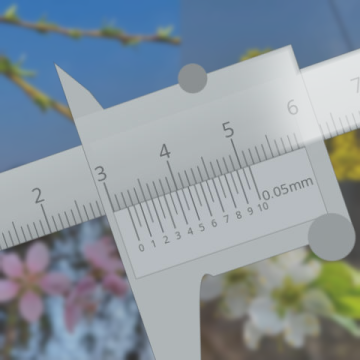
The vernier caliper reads 32.2mm
